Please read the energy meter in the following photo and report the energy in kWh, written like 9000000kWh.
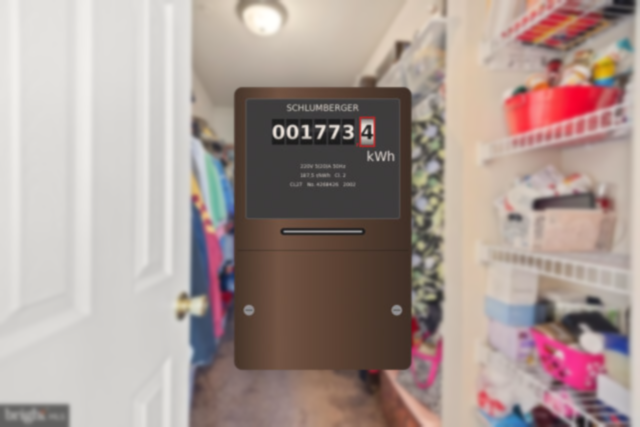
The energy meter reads 1773.4kWh
